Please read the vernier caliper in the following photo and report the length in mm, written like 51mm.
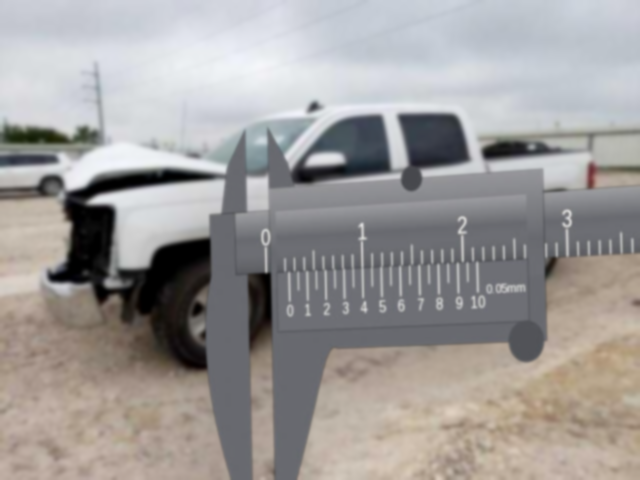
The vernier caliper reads 2.4mm
